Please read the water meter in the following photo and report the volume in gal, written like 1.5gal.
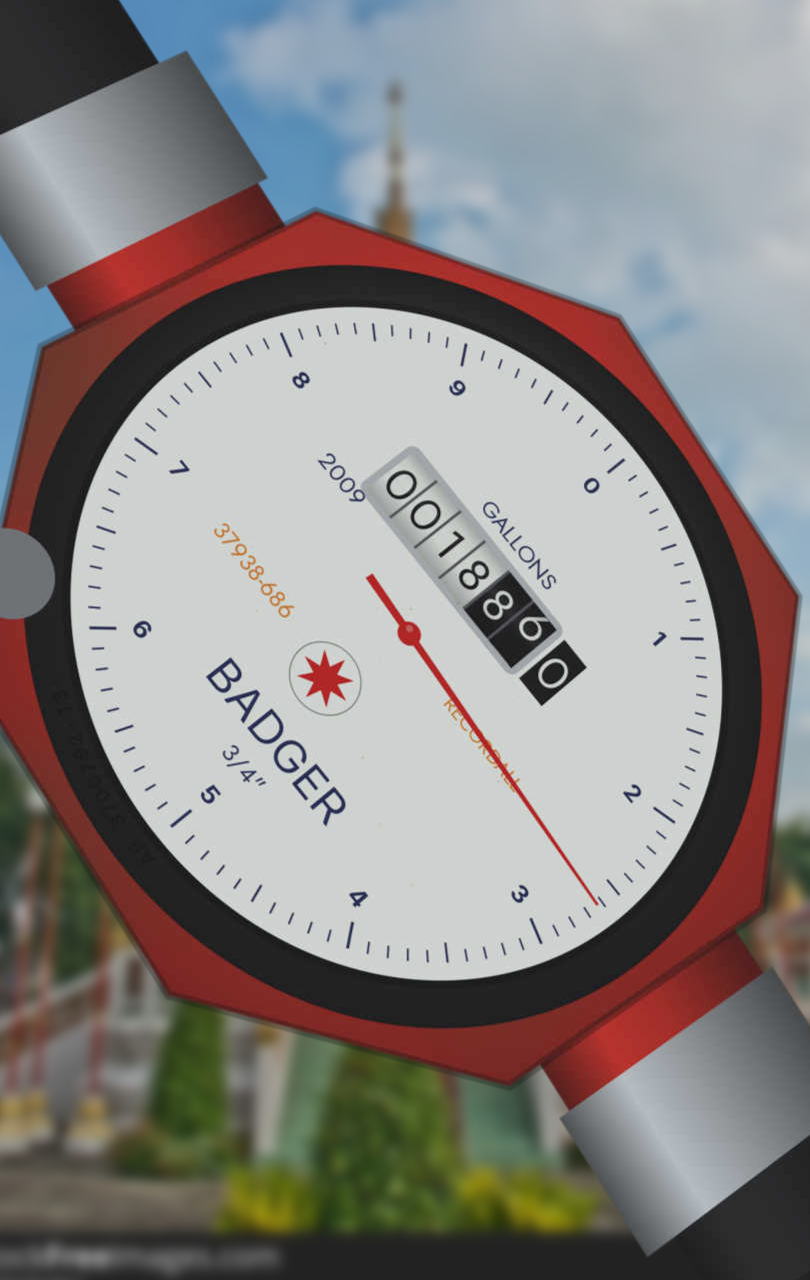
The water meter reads 18862.6gal
